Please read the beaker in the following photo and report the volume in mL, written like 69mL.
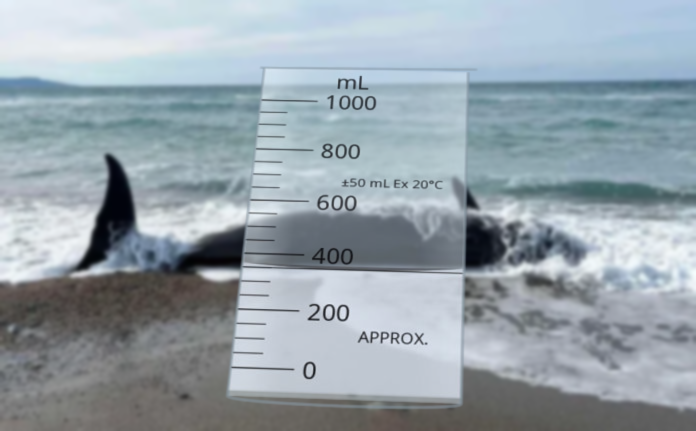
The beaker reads 350mL
